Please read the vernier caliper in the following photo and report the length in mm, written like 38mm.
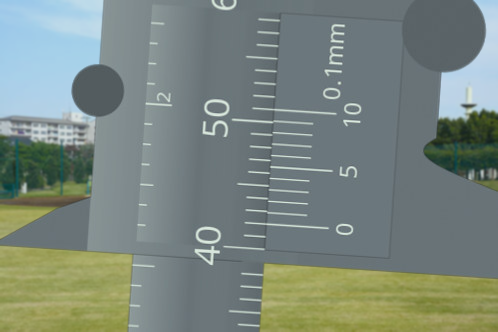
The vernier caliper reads 42.0mm
